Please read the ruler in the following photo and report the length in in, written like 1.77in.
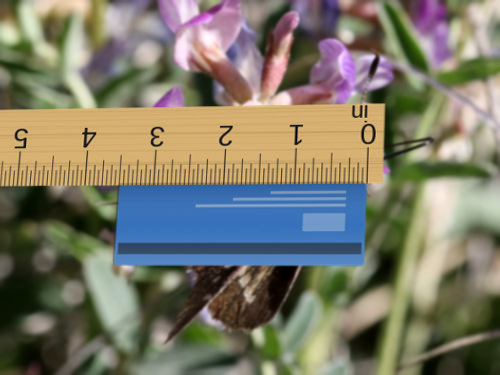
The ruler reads 3.5in
